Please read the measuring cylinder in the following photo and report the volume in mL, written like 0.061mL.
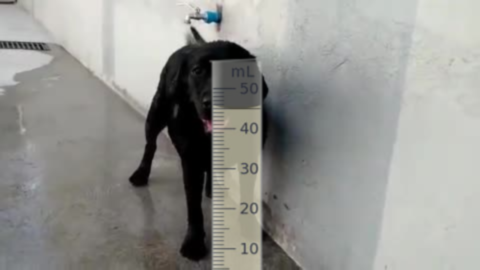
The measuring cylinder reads 45mL
